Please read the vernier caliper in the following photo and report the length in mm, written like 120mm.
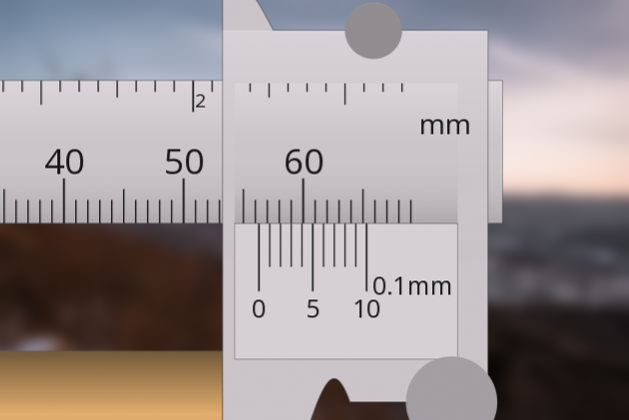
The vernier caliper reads 56.3mm
